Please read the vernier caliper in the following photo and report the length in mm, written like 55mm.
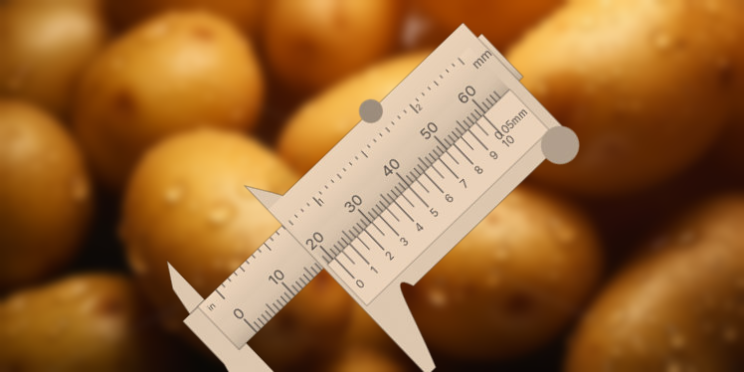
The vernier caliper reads 20.4mm
